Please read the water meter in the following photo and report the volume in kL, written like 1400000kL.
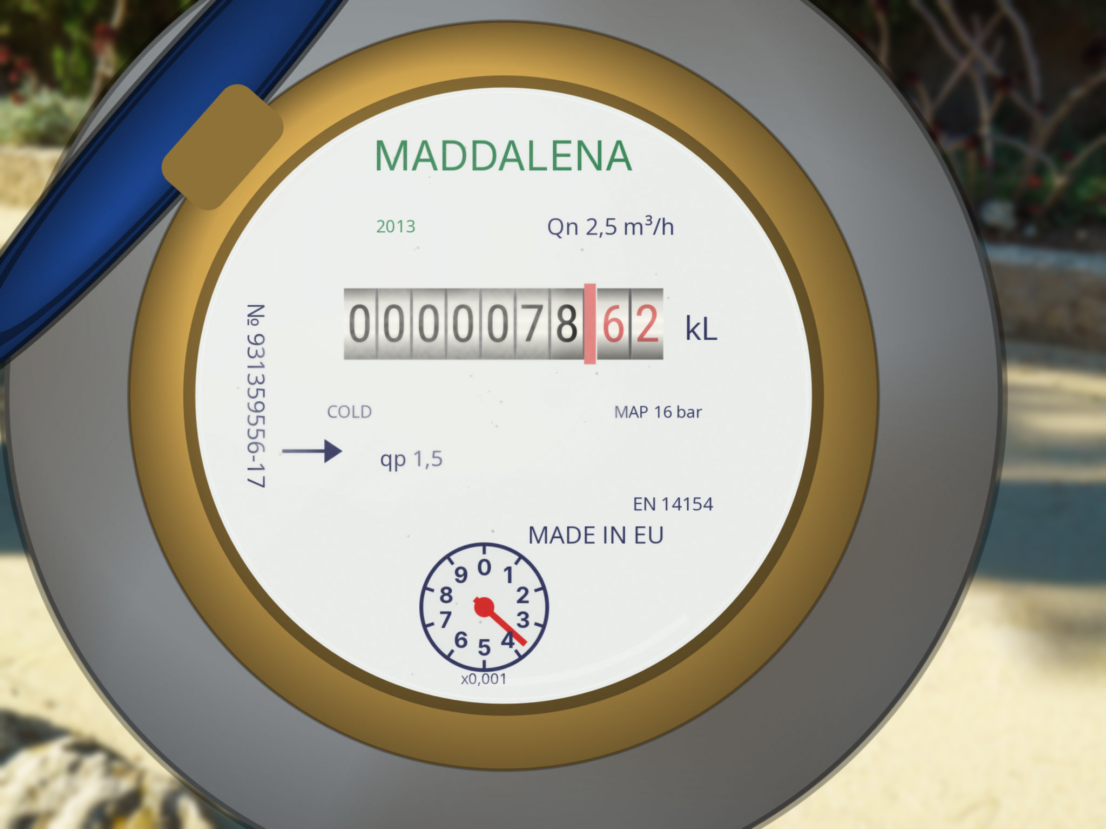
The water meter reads 78.623kL
